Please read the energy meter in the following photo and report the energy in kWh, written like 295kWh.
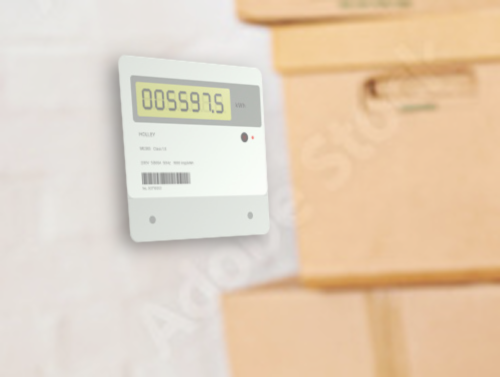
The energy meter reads 5597.5kWh
